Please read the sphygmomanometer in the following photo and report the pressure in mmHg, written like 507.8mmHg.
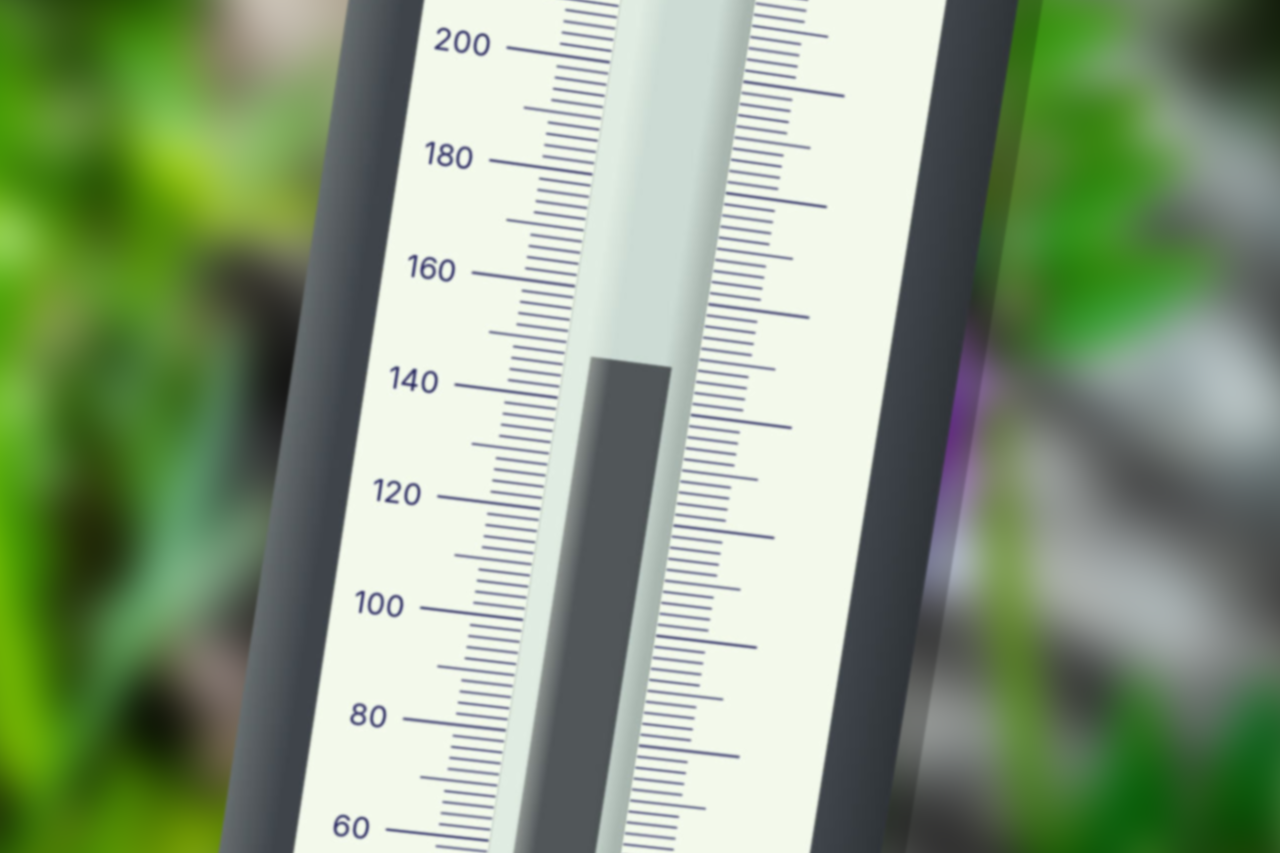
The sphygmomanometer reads 148mmHg
